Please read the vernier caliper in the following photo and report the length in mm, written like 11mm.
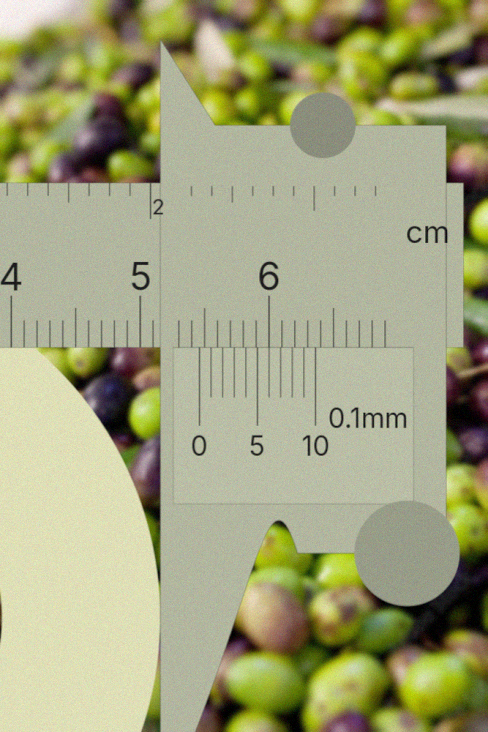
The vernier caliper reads 54.6mm
